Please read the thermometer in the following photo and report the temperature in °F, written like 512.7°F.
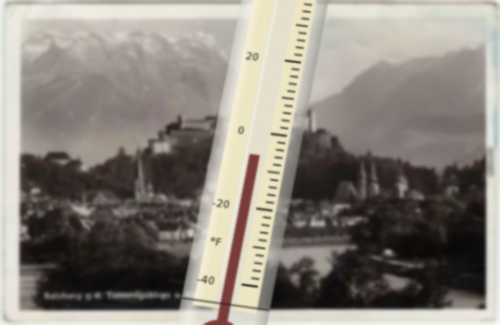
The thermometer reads -6°F
